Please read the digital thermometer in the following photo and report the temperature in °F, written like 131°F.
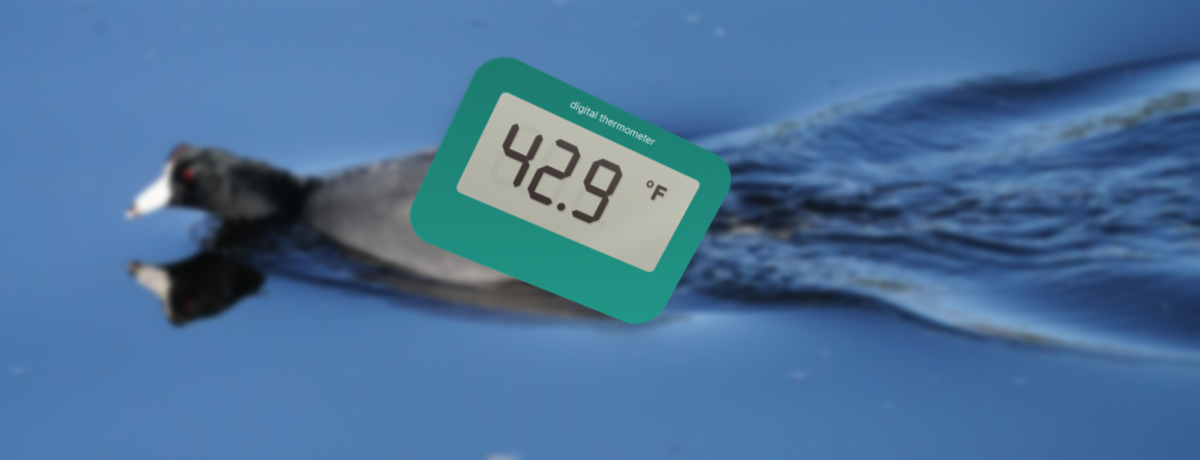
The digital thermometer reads 42.9°F
